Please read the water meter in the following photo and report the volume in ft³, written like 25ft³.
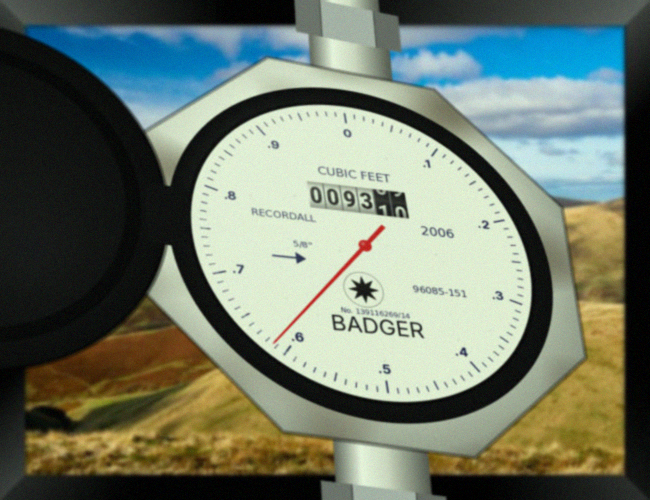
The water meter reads 9309.61ft³
